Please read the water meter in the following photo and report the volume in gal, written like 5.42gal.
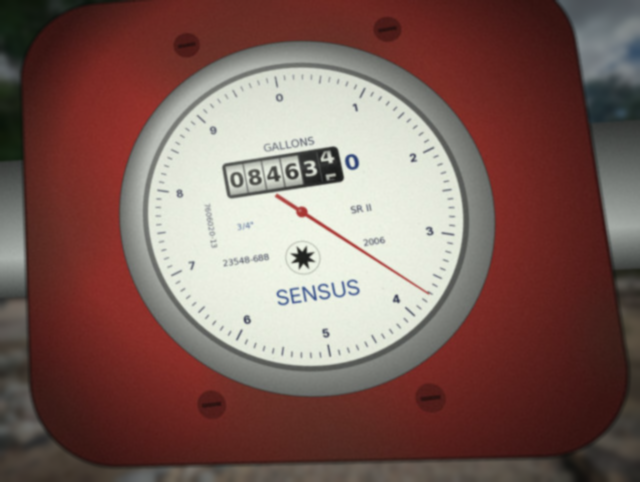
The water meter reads 846343.7gal
